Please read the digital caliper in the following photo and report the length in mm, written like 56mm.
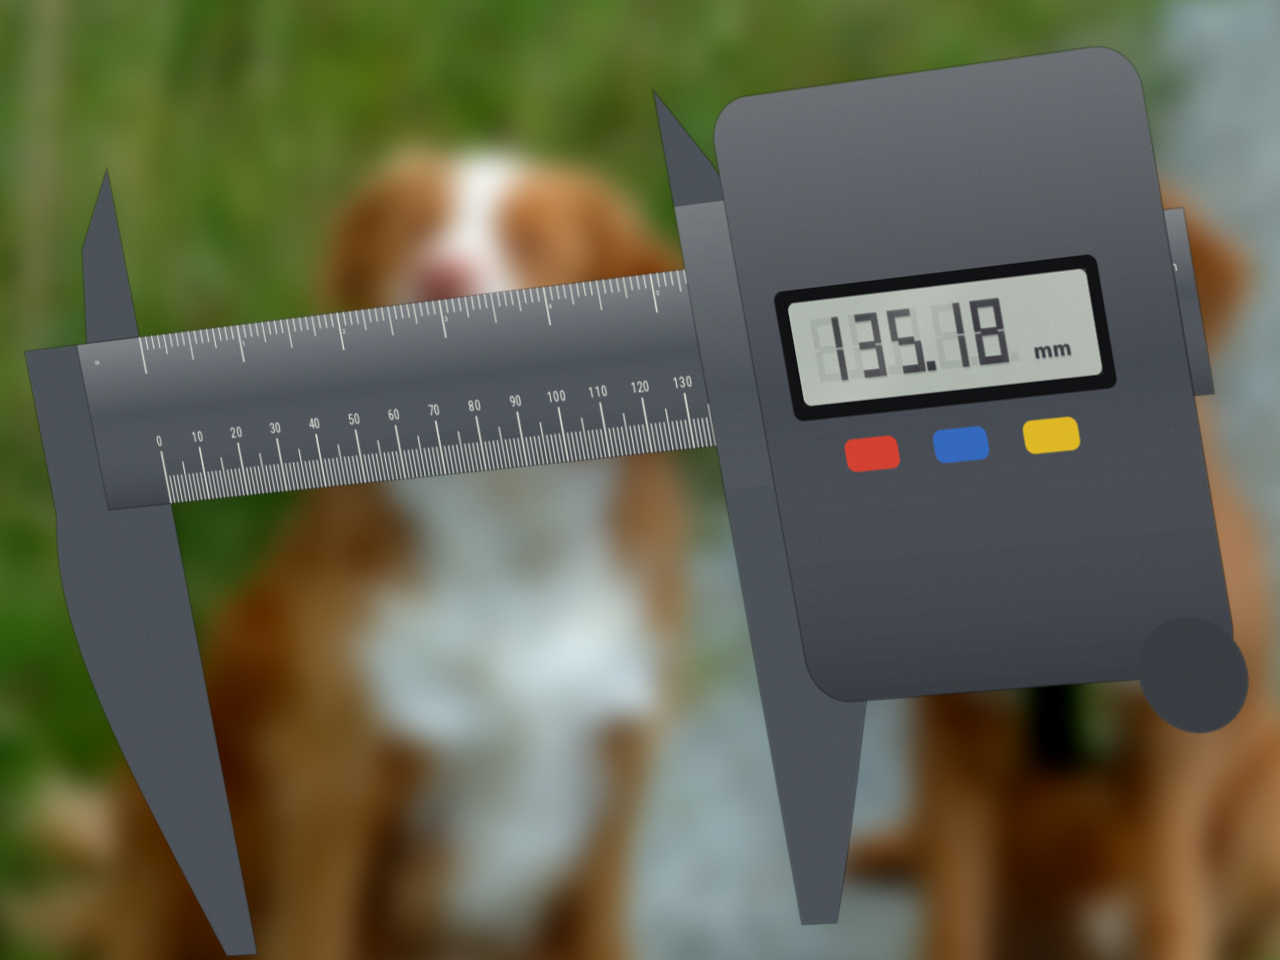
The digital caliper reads 135.18mm
